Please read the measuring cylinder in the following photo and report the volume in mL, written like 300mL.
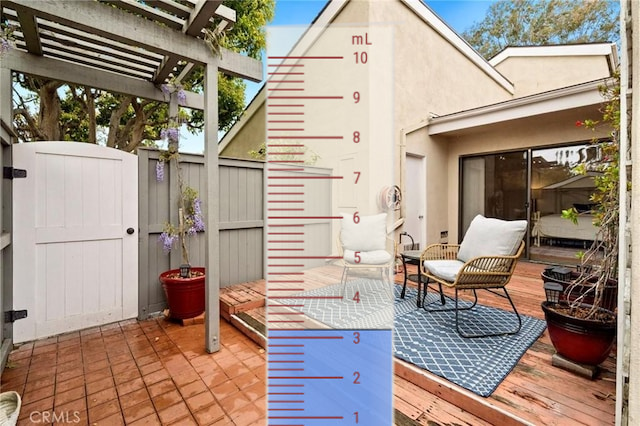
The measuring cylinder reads 3.2mL
